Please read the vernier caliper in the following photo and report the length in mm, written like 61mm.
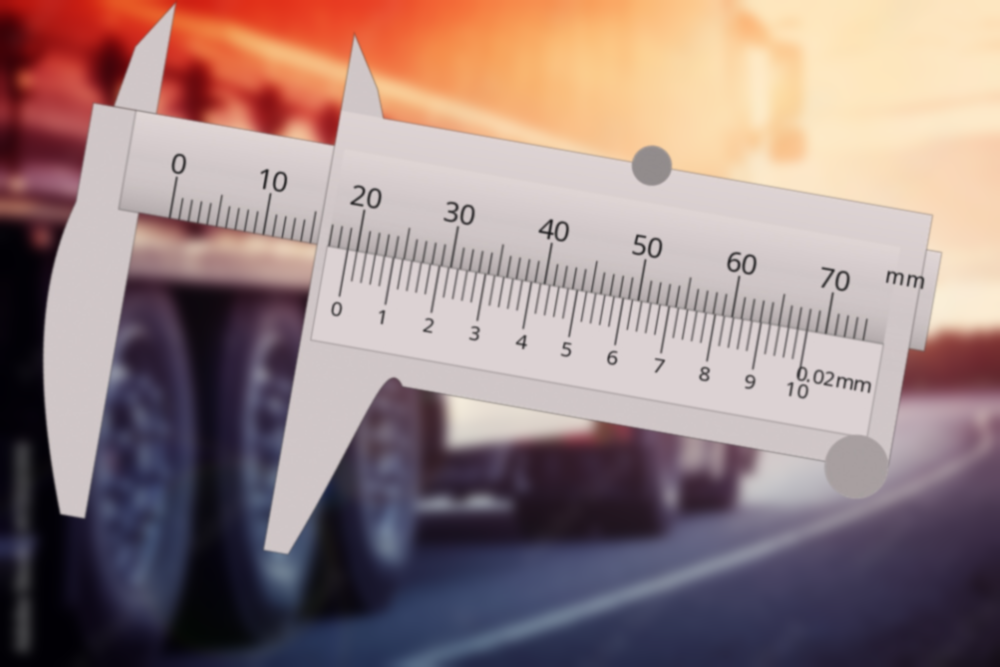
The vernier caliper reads 19.0mm
